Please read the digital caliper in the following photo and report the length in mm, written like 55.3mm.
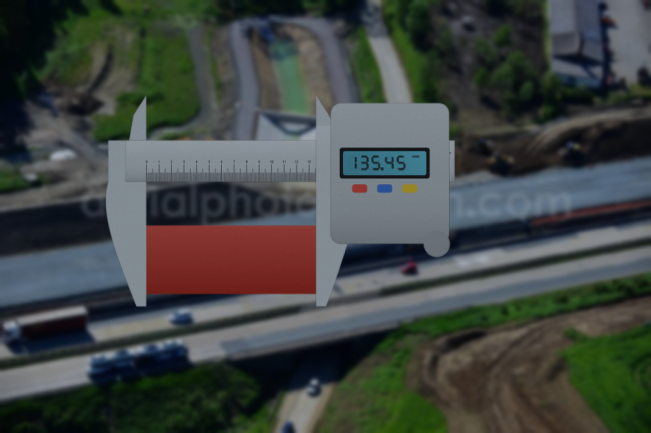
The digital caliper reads 135.45mm
